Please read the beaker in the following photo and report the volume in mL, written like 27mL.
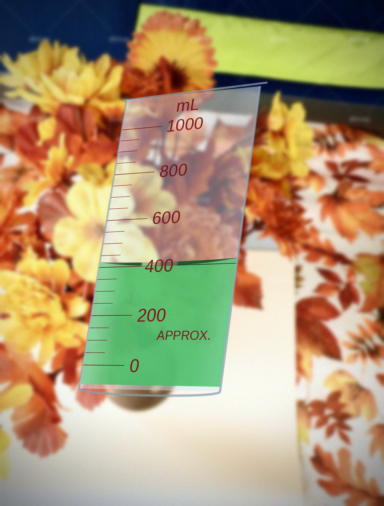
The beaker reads 400mL
